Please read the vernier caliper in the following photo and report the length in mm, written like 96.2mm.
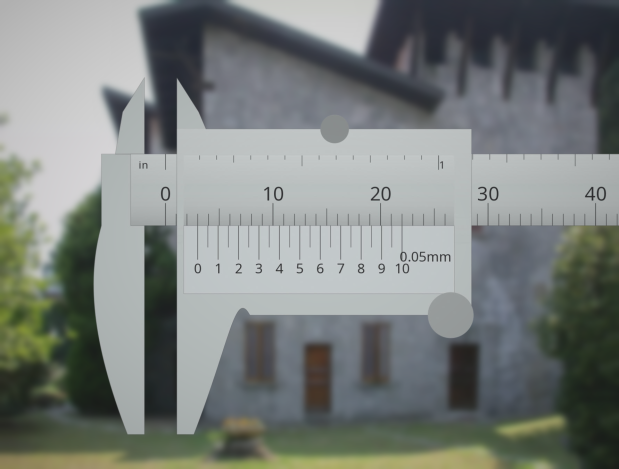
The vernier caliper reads 3.0mm
